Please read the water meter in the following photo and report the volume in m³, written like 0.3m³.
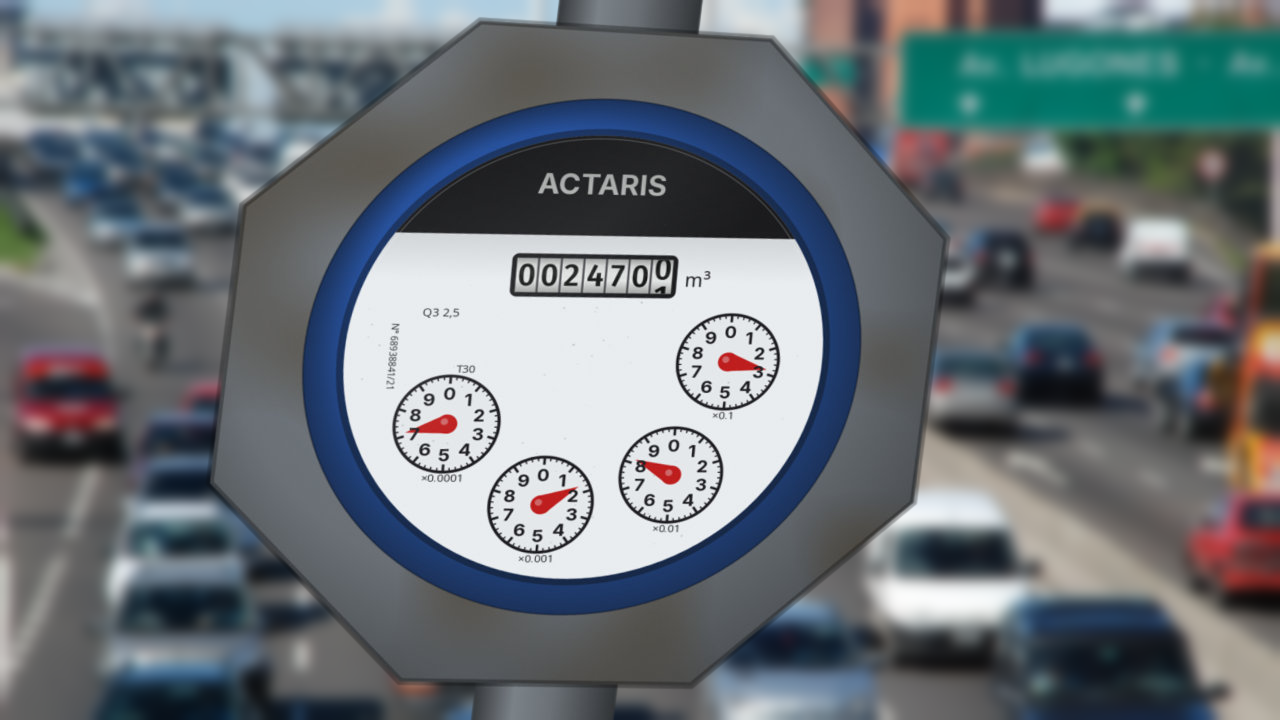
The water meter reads 24700.2817m³
